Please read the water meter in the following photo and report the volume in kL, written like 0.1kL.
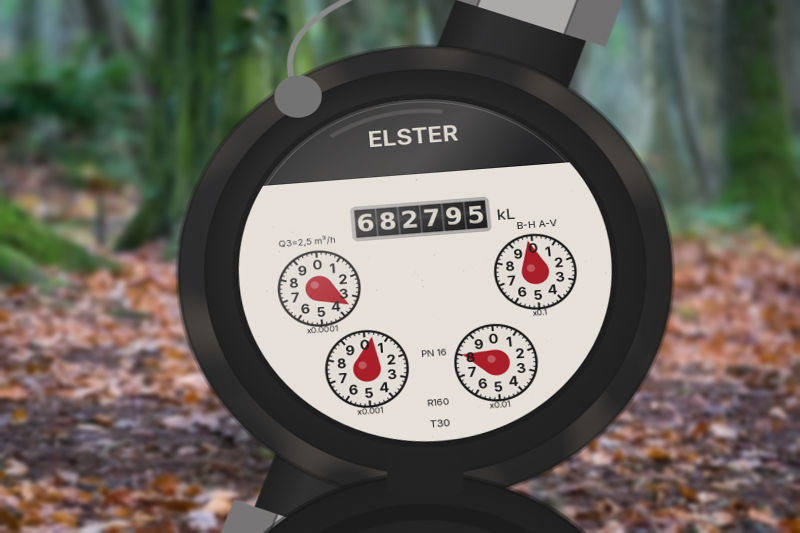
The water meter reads 682794.9803kL
